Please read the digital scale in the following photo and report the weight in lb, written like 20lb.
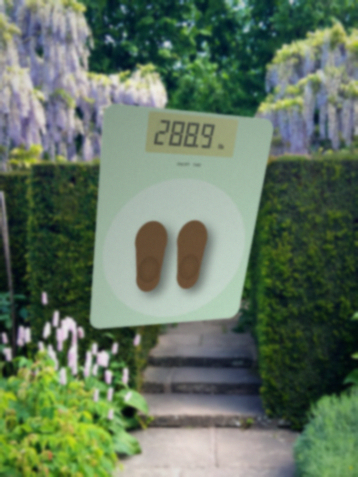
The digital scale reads 288.9lb
